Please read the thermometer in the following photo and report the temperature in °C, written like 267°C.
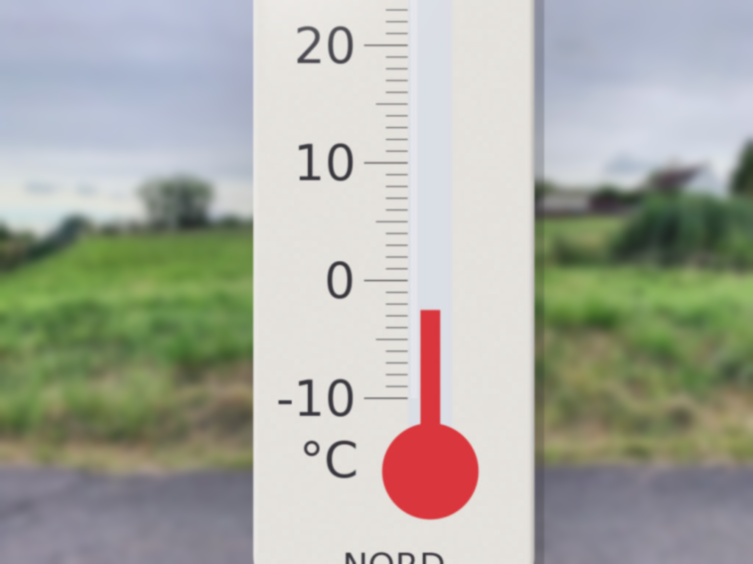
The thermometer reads -2.5°C
